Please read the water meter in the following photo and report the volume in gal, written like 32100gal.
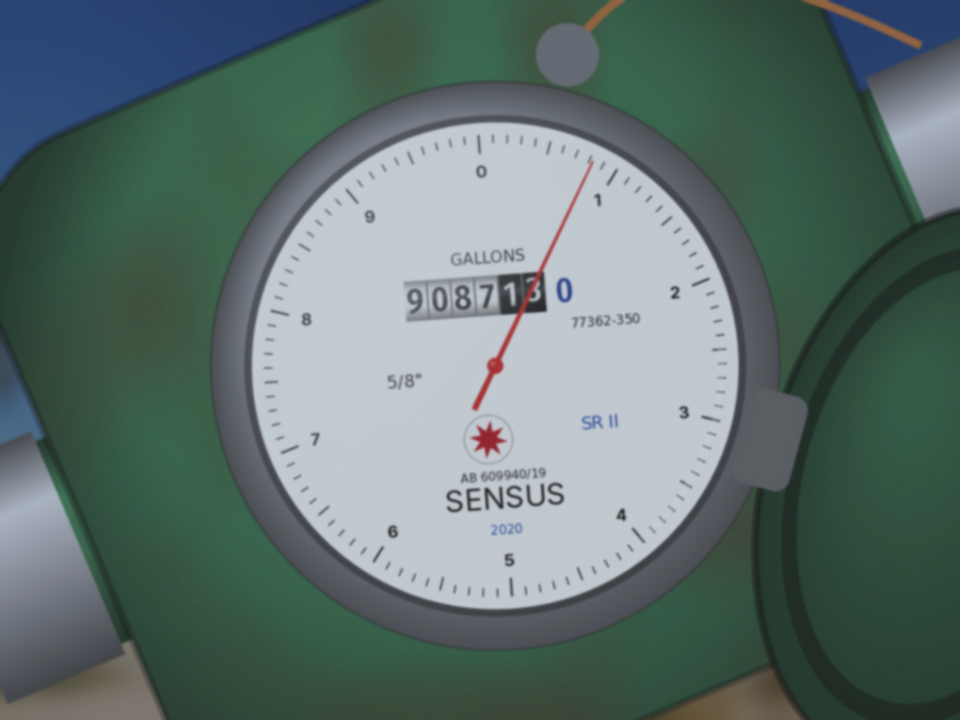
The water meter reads 9087130.8gal
